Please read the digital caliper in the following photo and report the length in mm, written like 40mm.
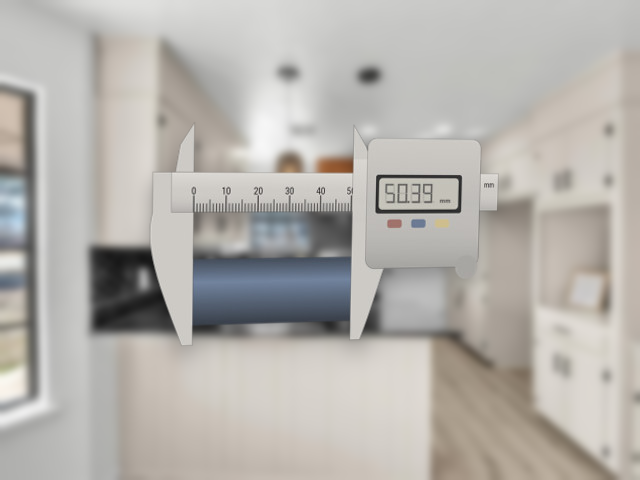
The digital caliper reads 50.39mm
